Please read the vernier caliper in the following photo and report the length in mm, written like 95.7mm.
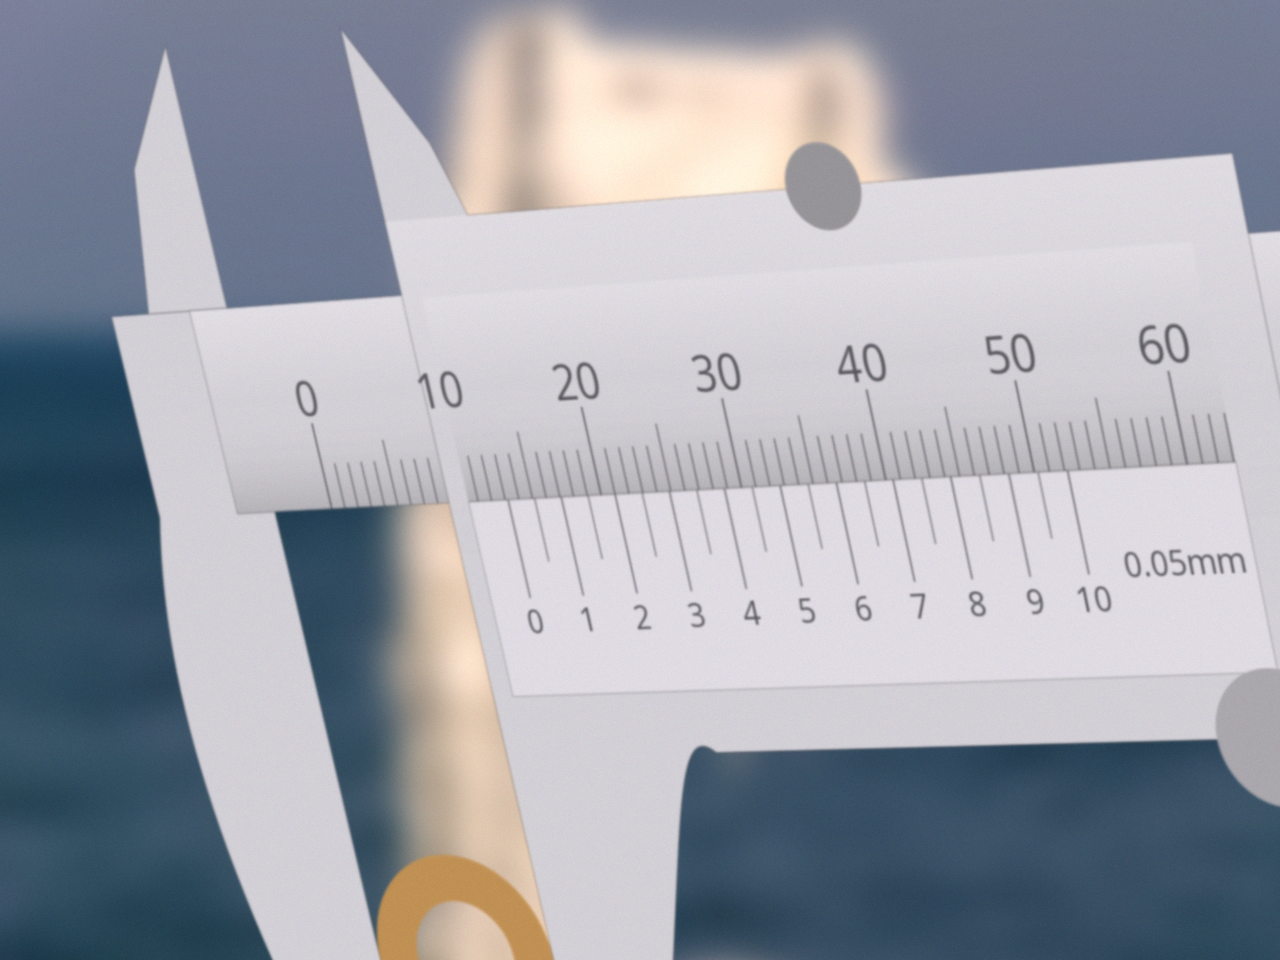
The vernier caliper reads 13.2mm
